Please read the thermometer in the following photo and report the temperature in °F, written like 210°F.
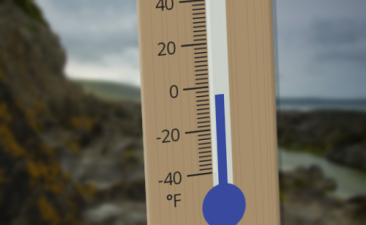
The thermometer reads -4°F
